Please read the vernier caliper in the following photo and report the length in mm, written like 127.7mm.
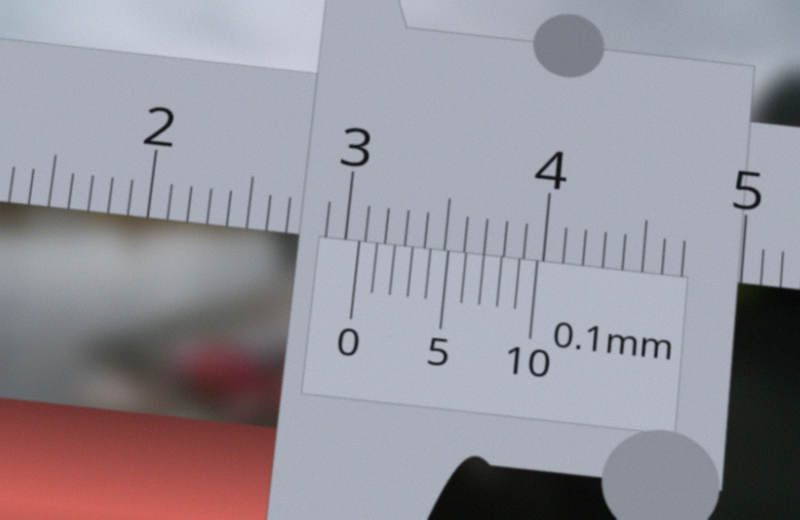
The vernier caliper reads 30.7mm
